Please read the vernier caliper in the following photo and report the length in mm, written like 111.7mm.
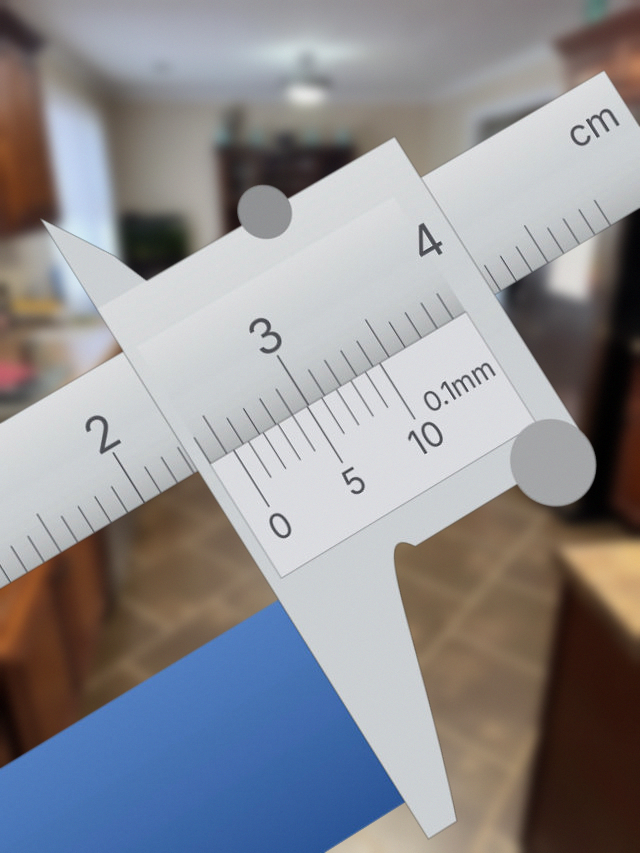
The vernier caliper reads 25.4mm
